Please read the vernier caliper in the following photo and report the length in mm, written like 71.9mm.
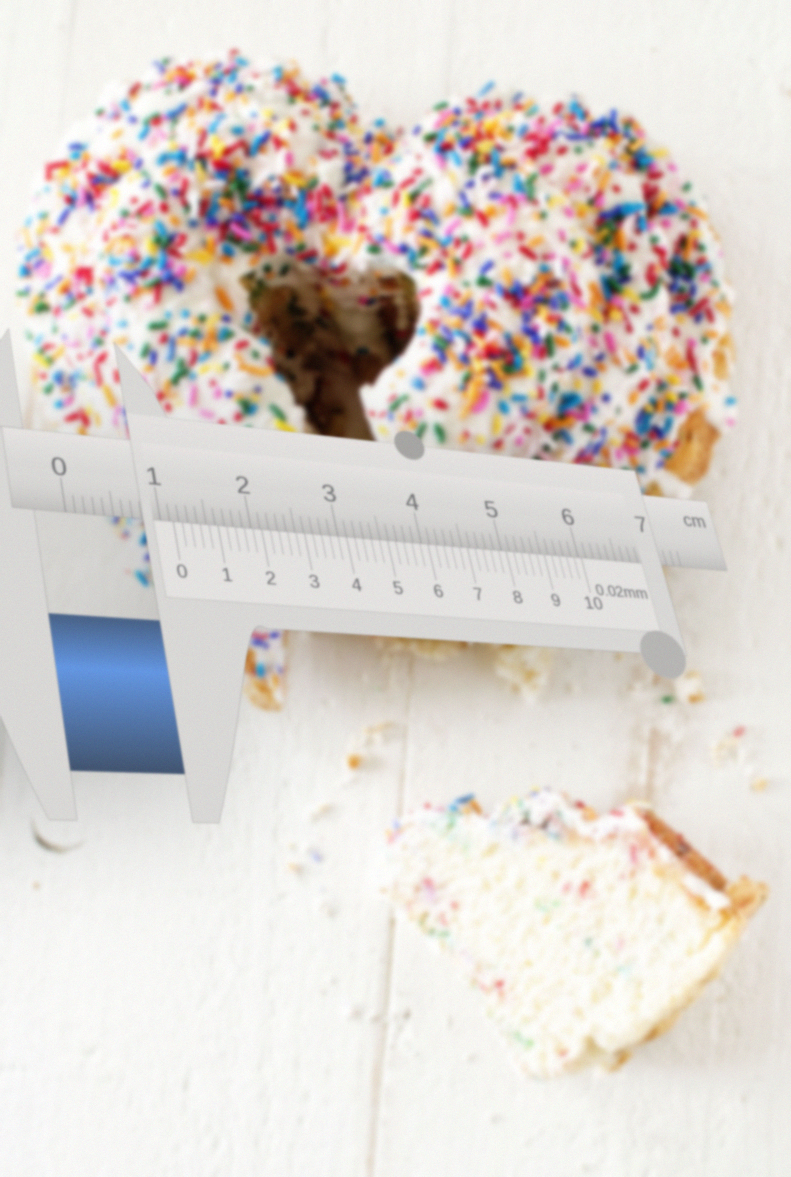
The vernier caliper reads 11.4mm
